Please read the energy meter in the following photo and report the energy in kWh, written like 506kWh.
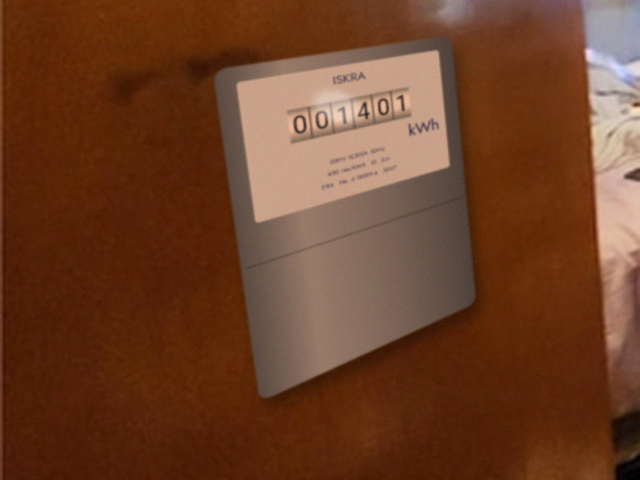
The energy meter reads 1401kWh
